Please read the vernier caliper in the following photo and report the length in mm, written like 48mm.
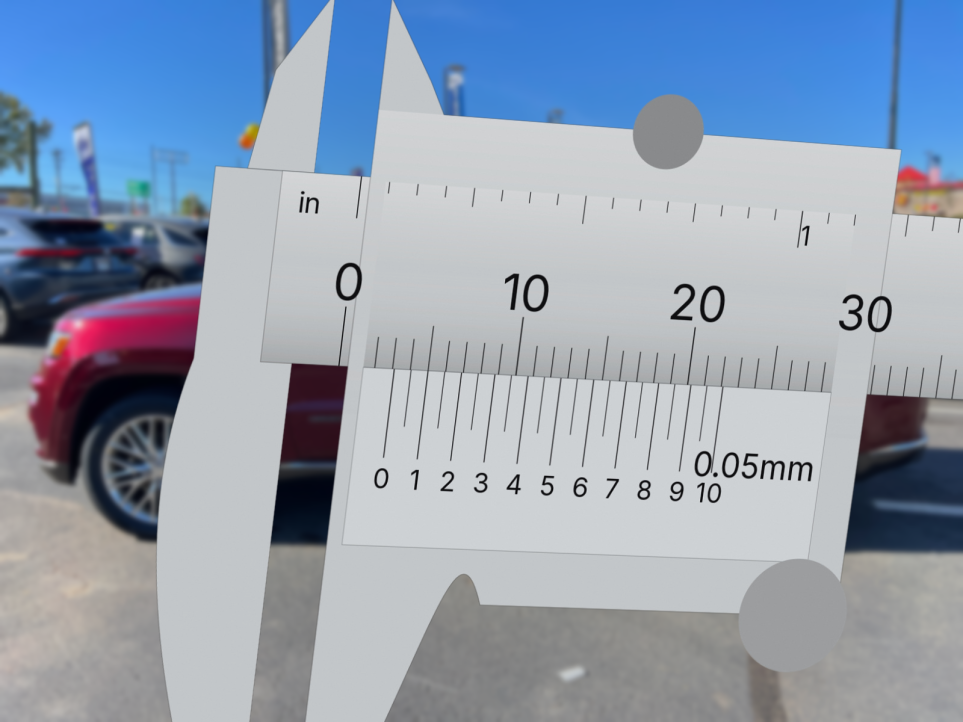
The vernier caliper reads 3.1mm
